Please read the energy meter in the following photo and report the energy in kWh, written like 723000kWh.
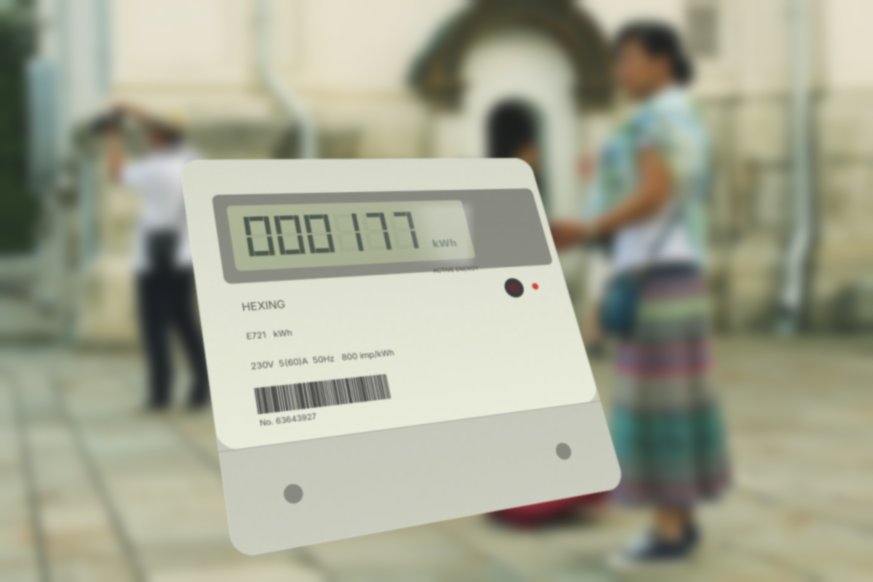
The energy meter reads 177kWh
